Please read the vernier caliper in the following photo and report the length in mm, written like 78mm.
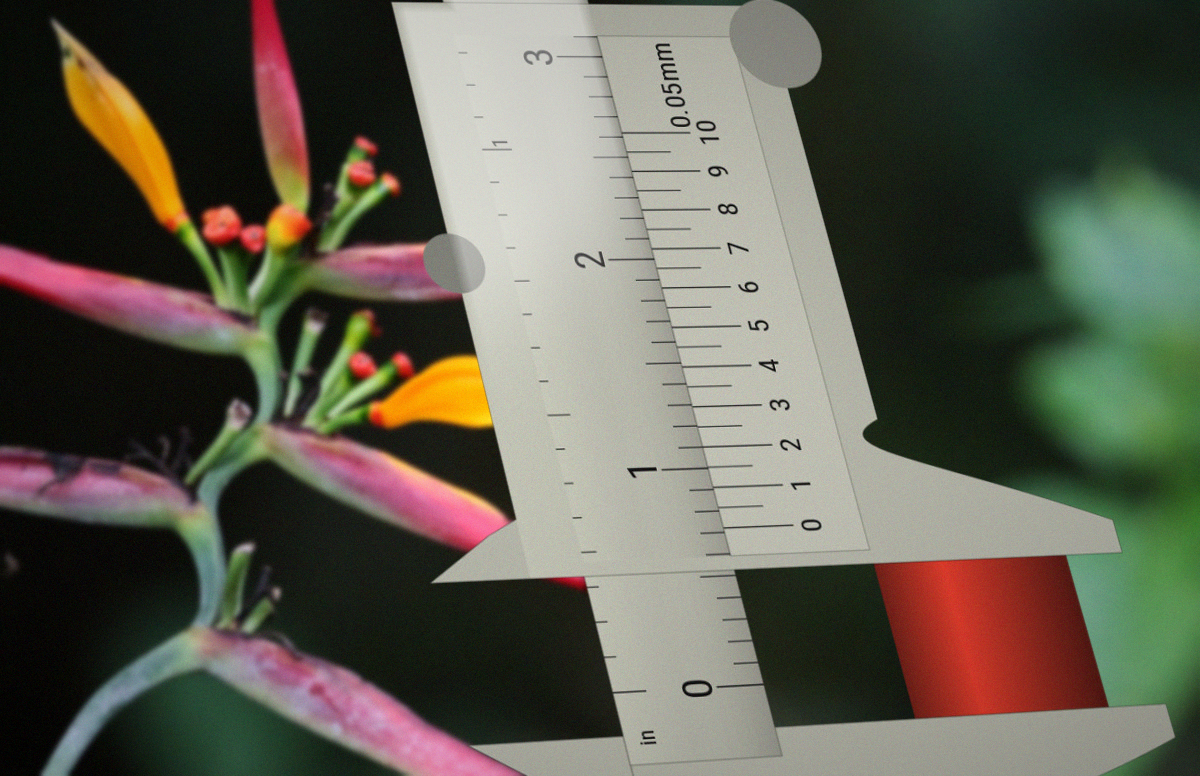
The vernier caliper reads 7.2mm
